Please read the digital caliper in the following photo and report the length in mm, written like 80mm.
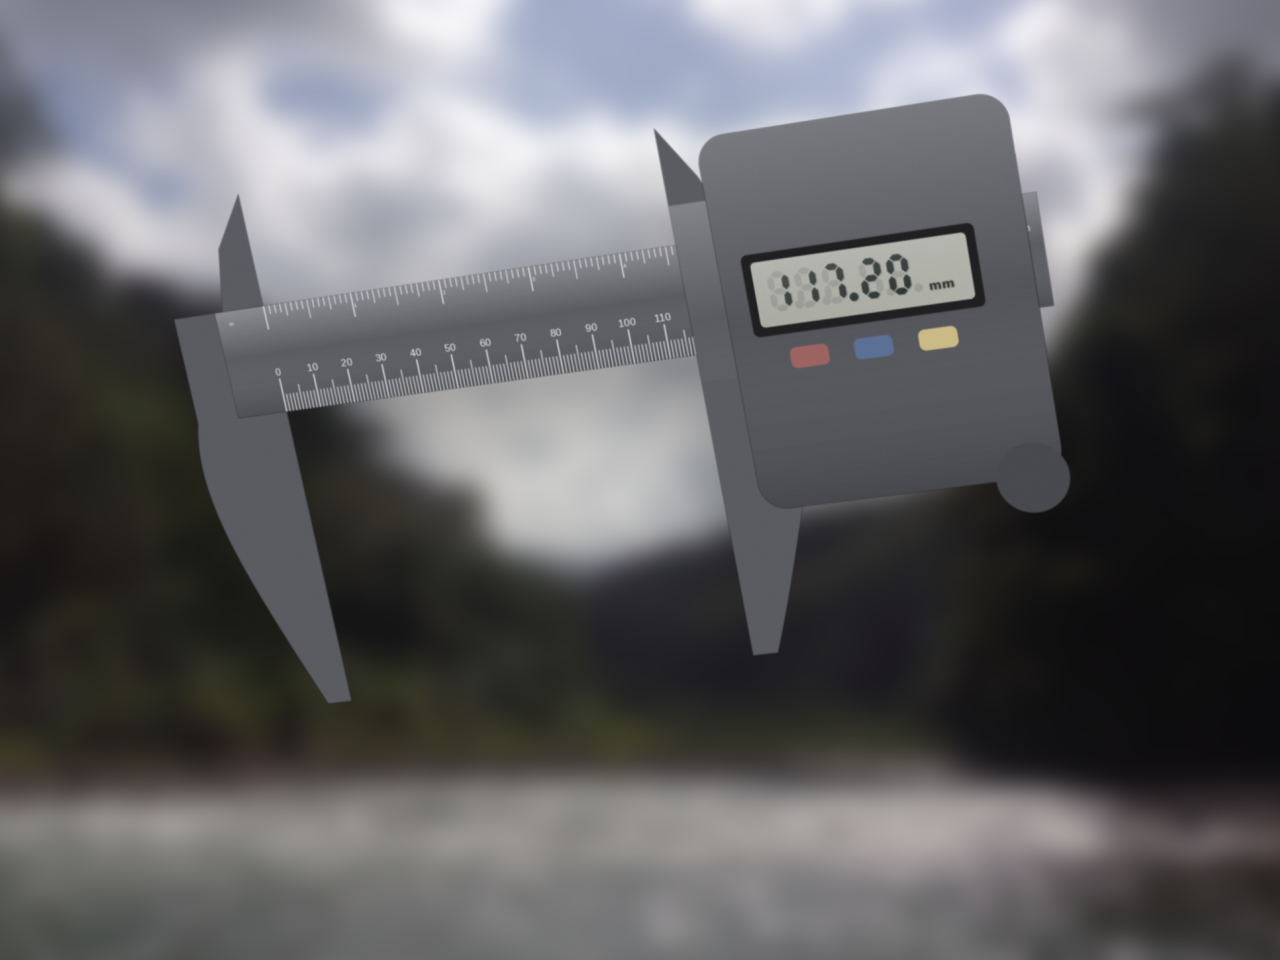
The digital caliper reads 117.20mm
